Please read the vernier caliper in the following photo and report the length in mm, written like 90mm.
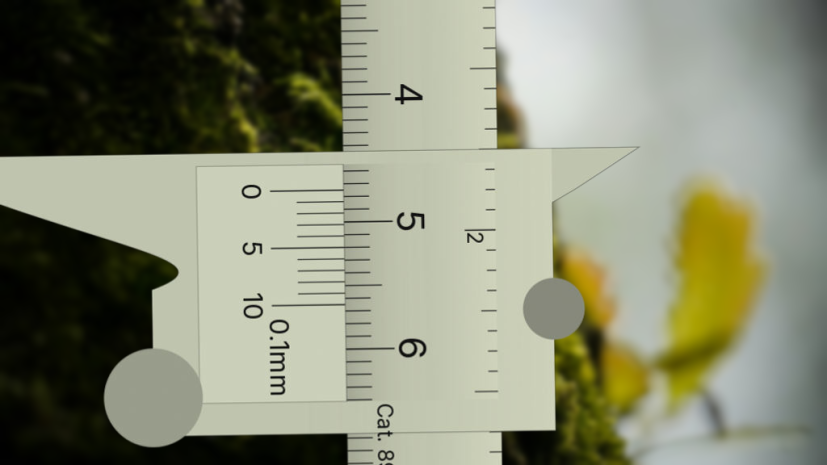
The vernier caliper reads 47.5mm
